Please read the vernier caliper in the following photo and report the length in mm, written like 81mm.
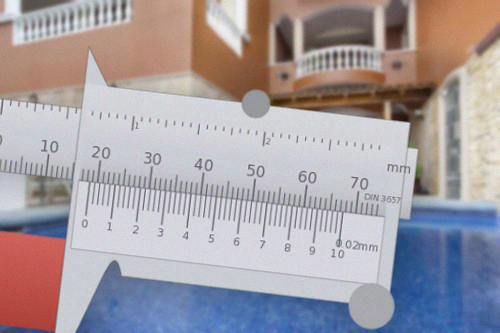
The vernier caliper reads 18.5mm
